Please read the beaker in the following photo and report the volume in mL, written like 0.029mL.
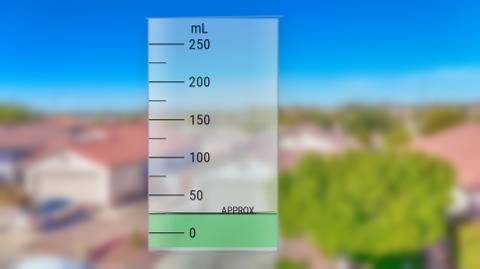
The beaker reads 25mL
